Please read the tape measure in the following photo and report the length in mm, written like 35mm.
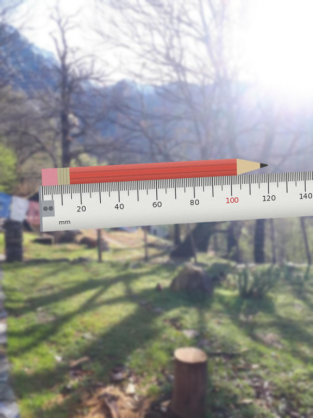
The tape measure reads 120mm
